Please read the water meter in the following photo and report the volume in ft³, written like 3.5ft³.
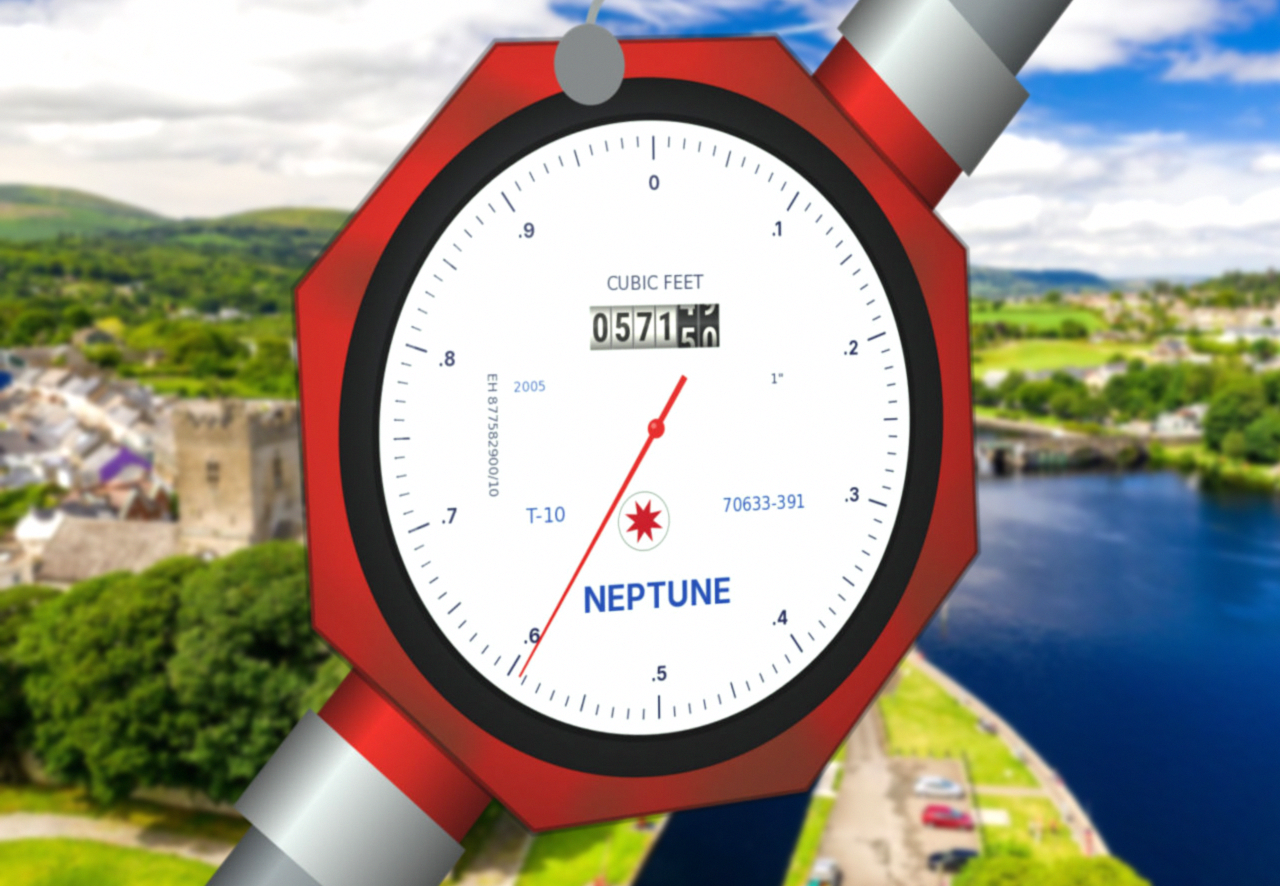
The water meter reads 57149.59ft³
